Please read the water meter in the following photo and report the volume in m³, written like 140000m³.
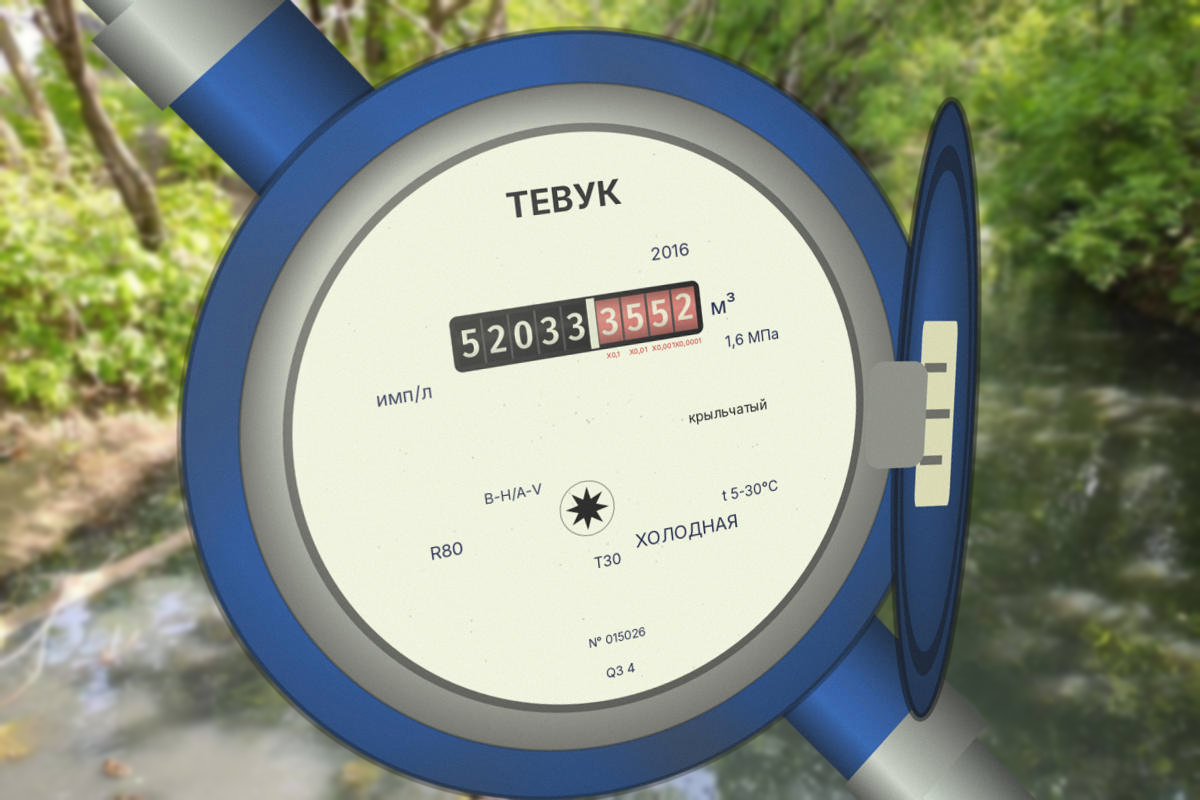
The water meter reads 52033.3552m³
